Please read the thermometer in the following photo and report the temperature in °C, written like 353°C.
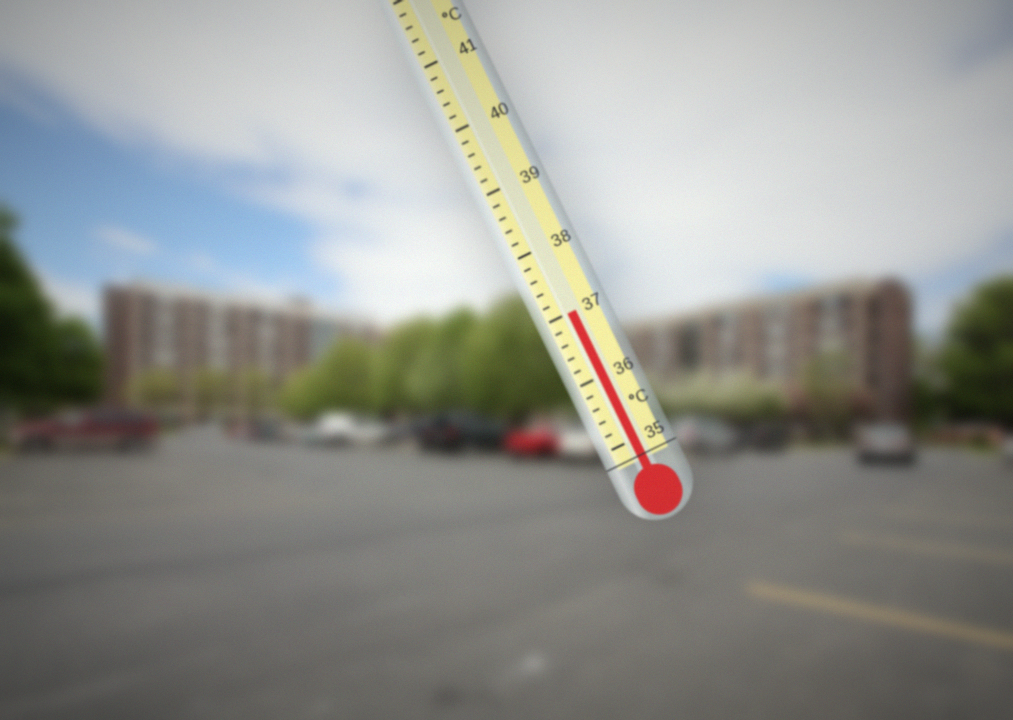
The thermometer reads 37°C
